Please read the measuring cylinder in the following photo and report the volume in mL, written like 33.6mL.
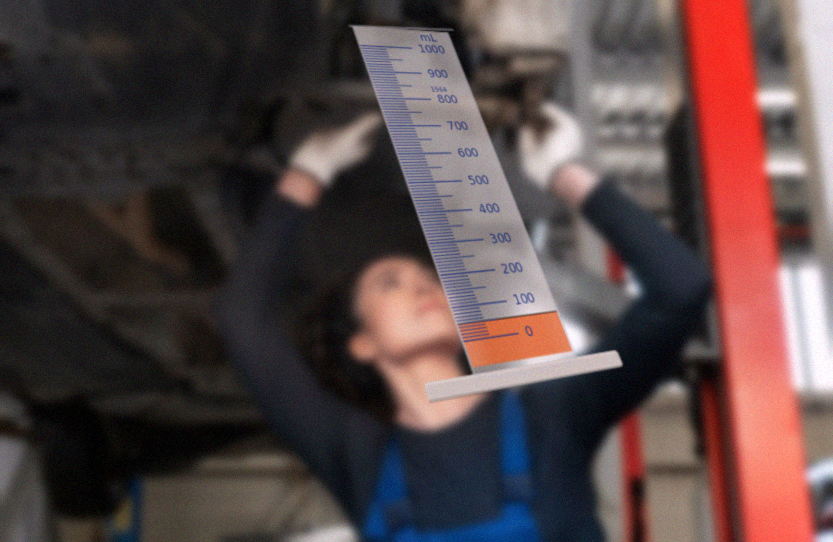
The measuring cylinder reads 50mL
